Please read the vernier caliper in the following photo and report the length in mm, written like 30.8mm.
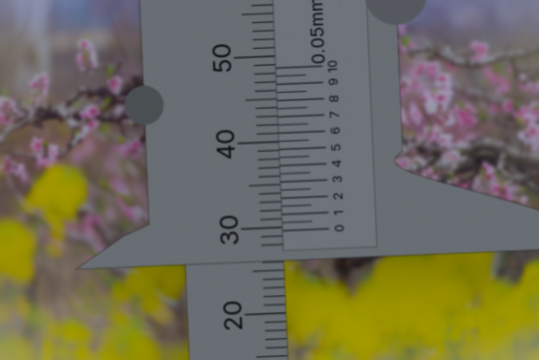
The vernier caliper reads 29.6mm
